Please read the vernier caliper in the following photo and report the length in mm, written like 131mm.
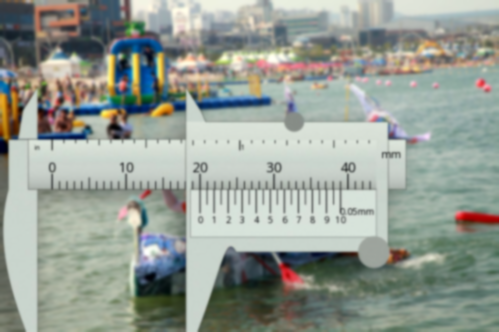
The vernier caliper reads 20.0mm
